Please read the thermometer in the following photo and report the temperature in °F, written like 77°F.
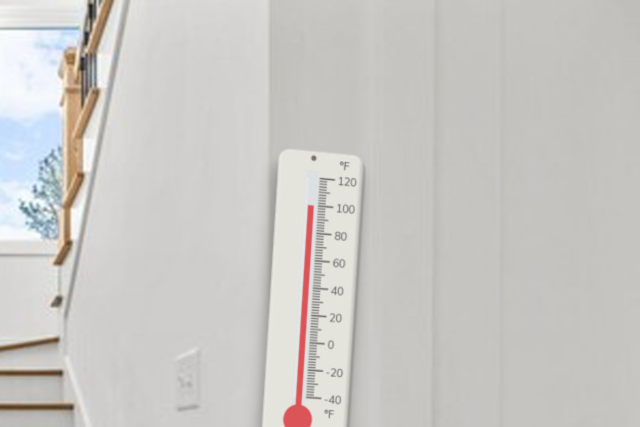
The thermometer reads 100°F
